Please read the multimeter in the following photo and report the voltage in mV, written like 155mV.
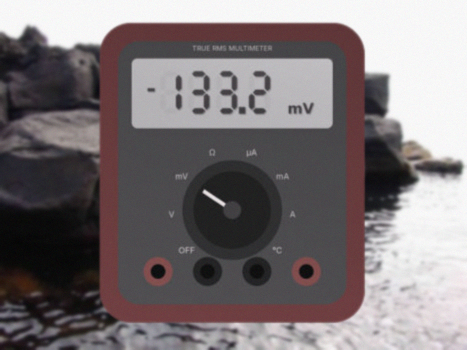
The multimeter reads -133.2mV
